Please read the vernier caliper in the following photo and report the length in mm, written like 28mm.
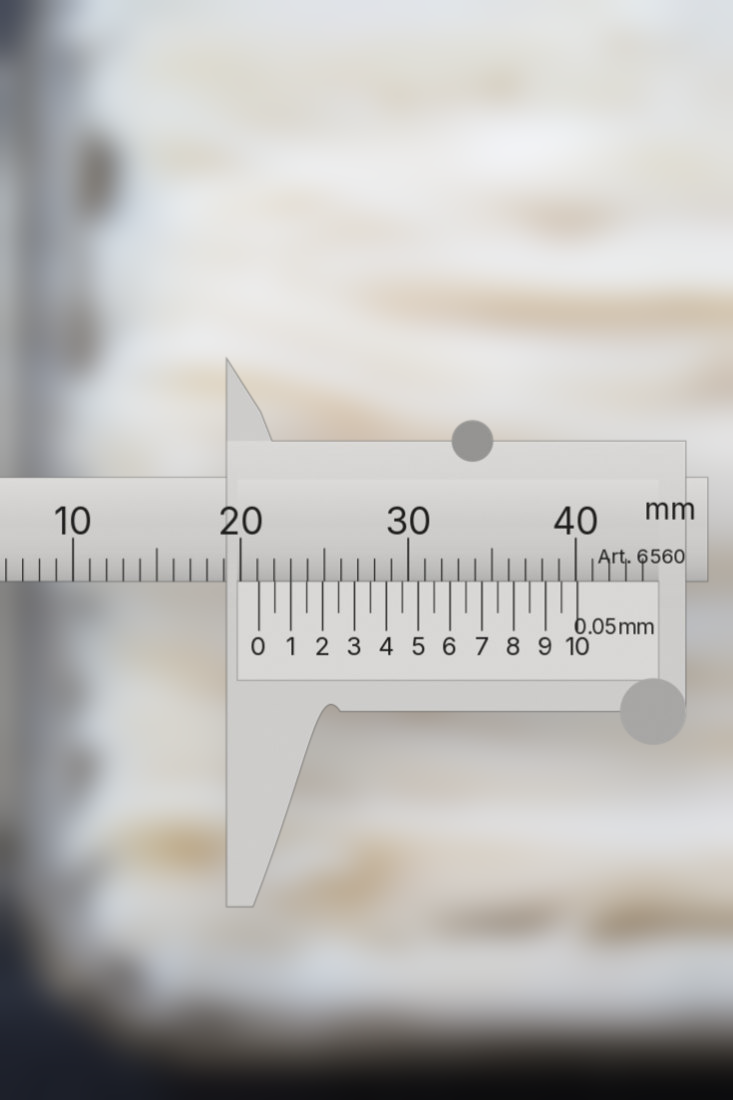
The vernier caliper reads 21.1mm
